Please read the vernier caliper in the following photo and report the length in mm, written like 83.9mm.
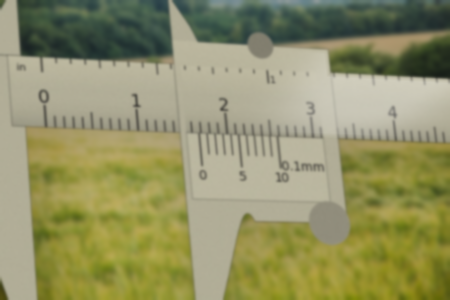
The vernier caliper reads 16.8mm
